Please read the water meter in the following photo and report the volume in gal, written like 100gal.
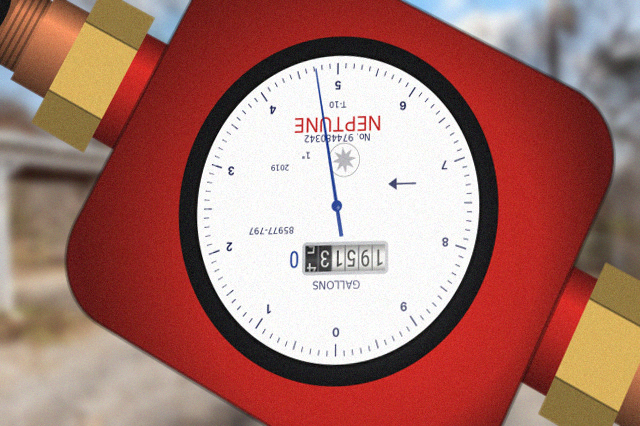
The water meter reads 1951344.7gal
